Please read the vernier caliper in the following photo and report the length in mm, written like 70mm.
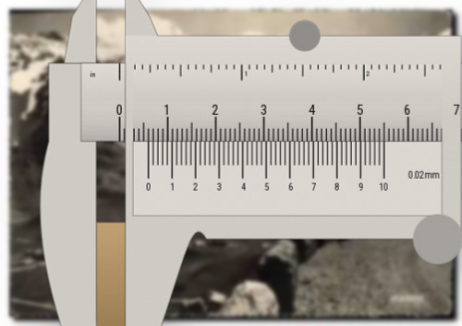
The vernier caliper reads 6.0mm
